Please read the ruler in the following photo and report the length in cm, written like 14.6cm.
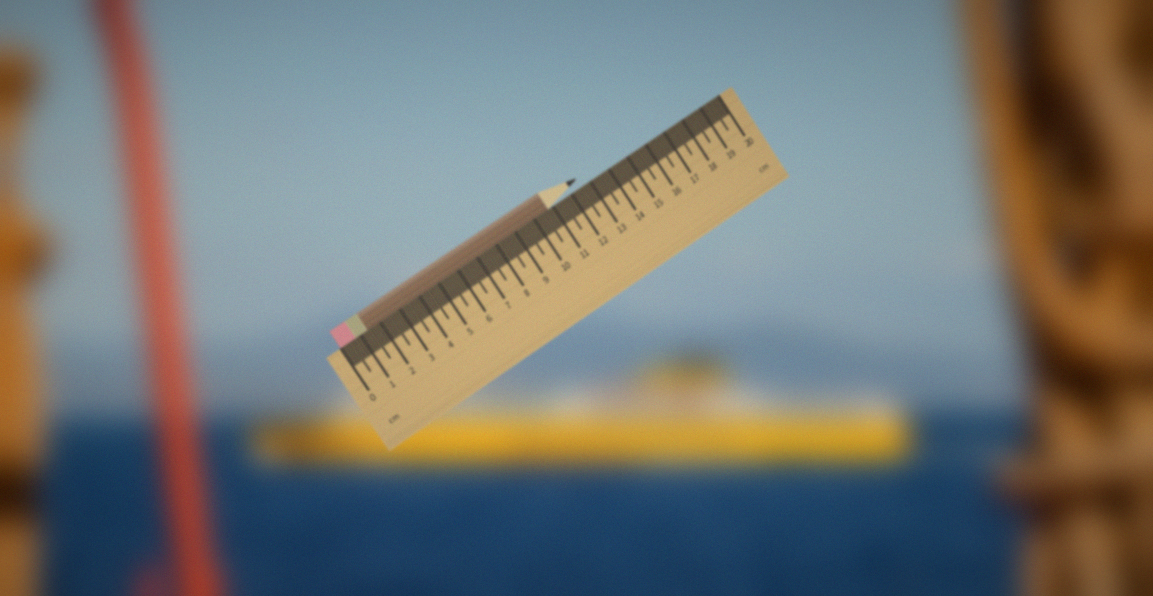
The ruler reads 12.5cm
